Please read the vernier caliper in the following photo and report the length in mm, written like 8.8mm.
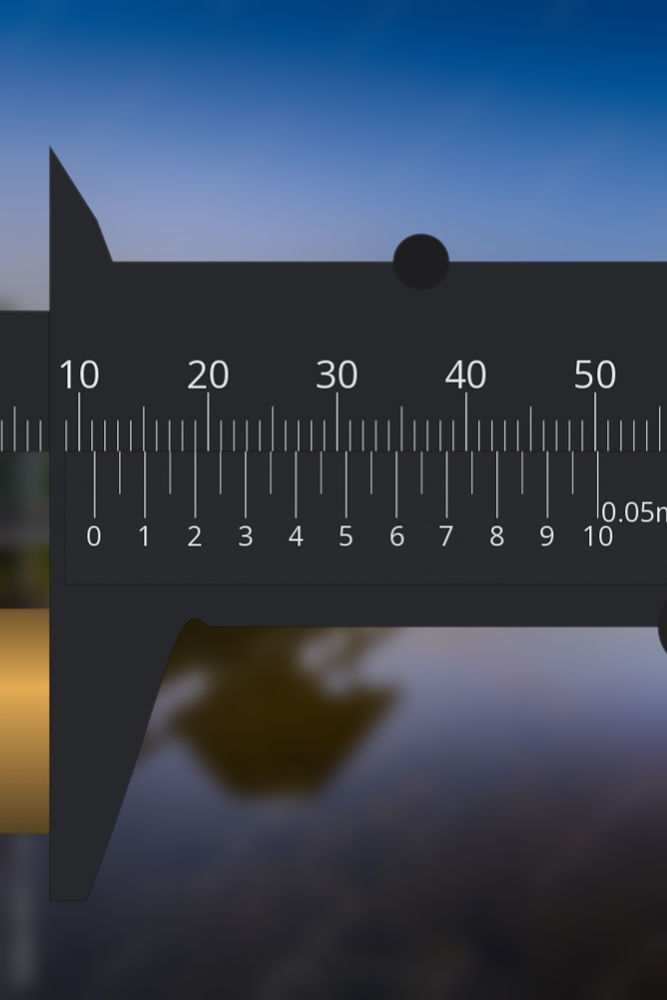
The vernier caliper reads 11.2mm
